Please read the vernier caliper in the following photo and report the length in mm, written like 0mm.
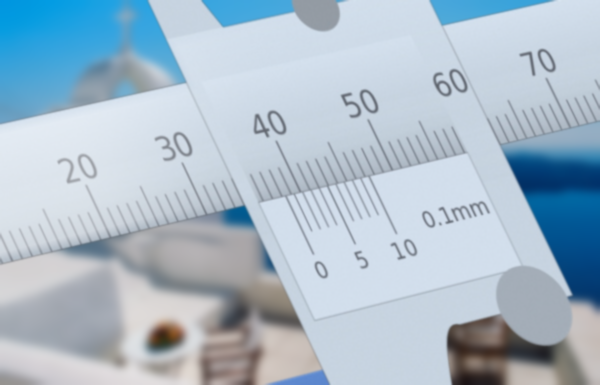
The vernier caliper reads 38.4mm
